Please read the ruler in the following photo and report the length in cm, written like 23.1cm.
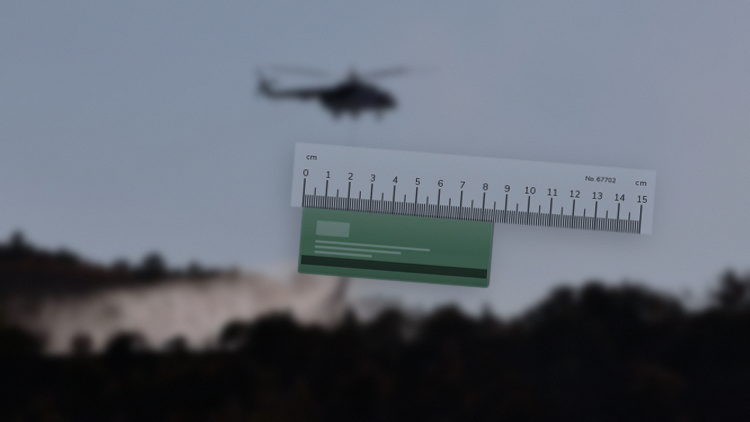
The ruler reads 8.5cm
